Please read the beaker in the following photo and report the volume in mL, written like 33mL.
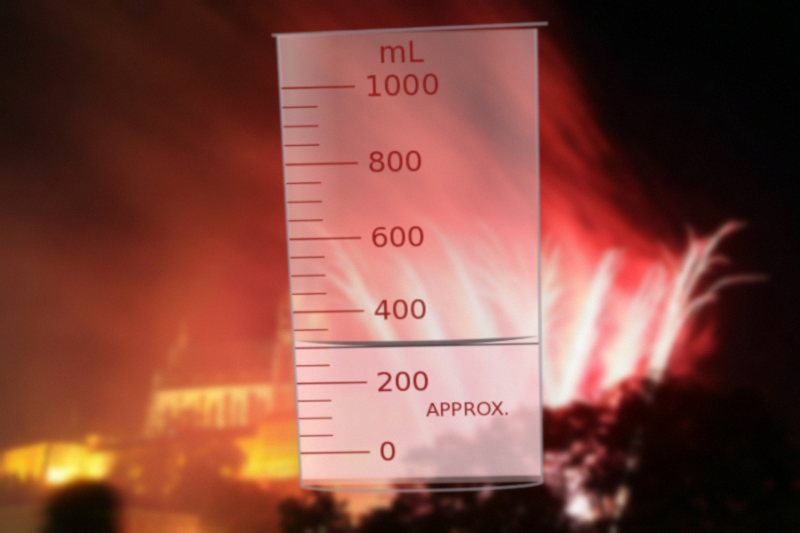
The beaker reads 300mL
